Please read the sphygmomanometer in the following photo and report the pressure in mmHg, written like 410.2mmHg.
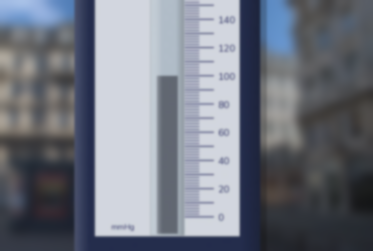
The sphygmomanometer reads 100mmHg
